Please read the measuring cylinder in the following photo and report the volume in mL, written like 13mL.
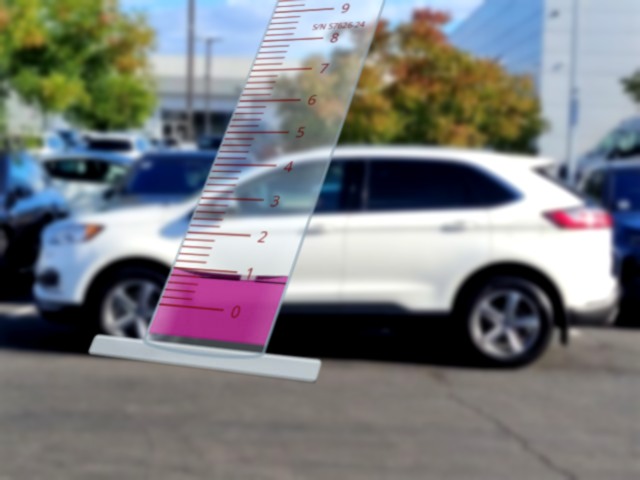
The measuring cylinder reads 0.8mL
